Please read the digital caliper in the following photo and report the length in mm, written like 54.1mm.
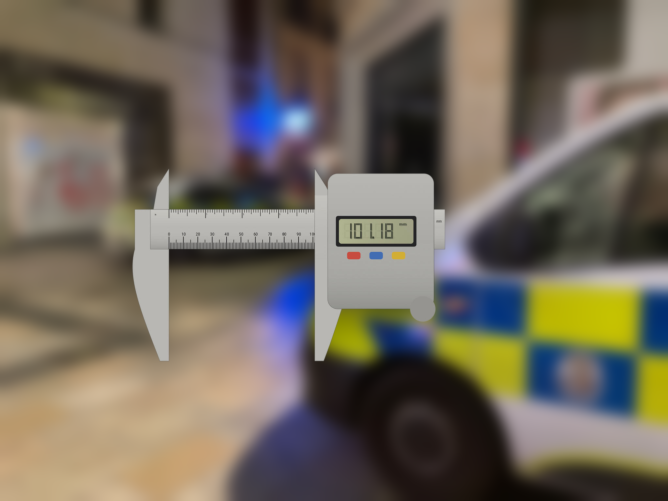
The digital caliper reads 101.18mm
